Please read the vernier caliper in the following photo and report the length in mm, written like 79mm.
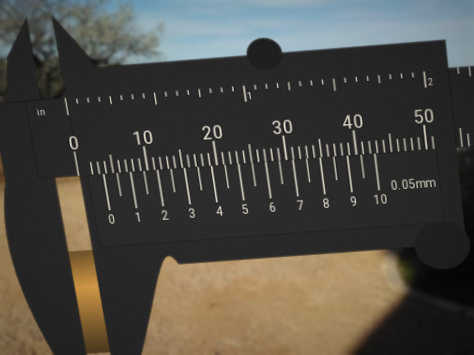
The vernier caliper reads 3.6mm
